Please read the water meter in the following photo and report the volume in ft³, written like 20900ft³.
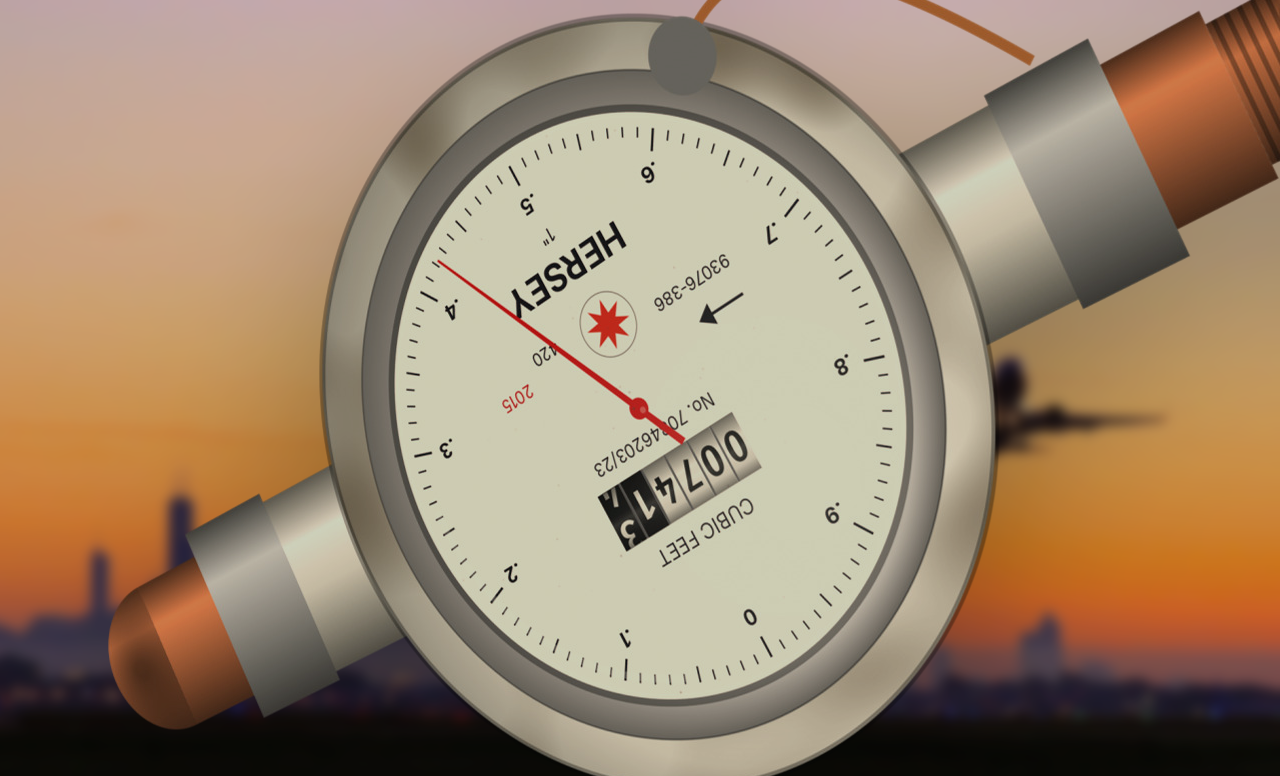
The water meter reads 7413.42ft³
